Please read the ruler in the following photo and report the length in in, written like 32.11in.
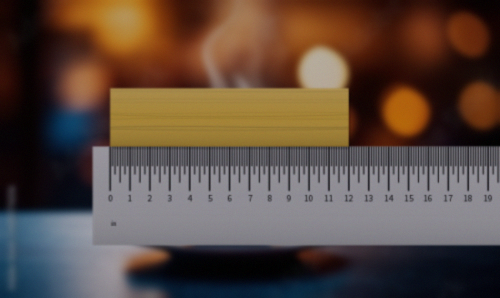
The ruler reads 12in
